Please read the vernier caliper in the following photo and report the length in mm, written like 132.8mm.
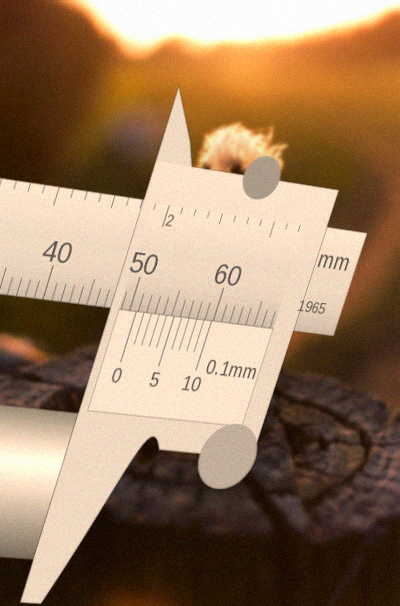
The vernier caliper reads 50.8mm
